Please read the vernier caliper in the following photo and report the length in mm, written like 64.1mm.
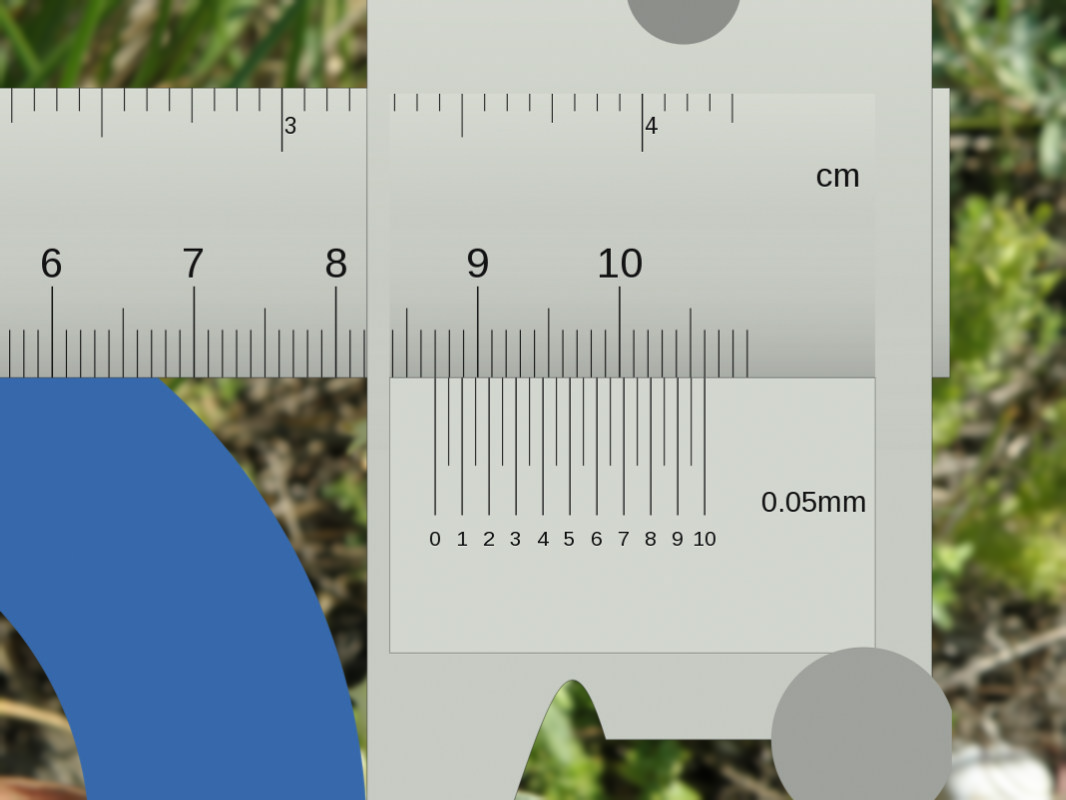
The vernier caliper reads 87.0mm
